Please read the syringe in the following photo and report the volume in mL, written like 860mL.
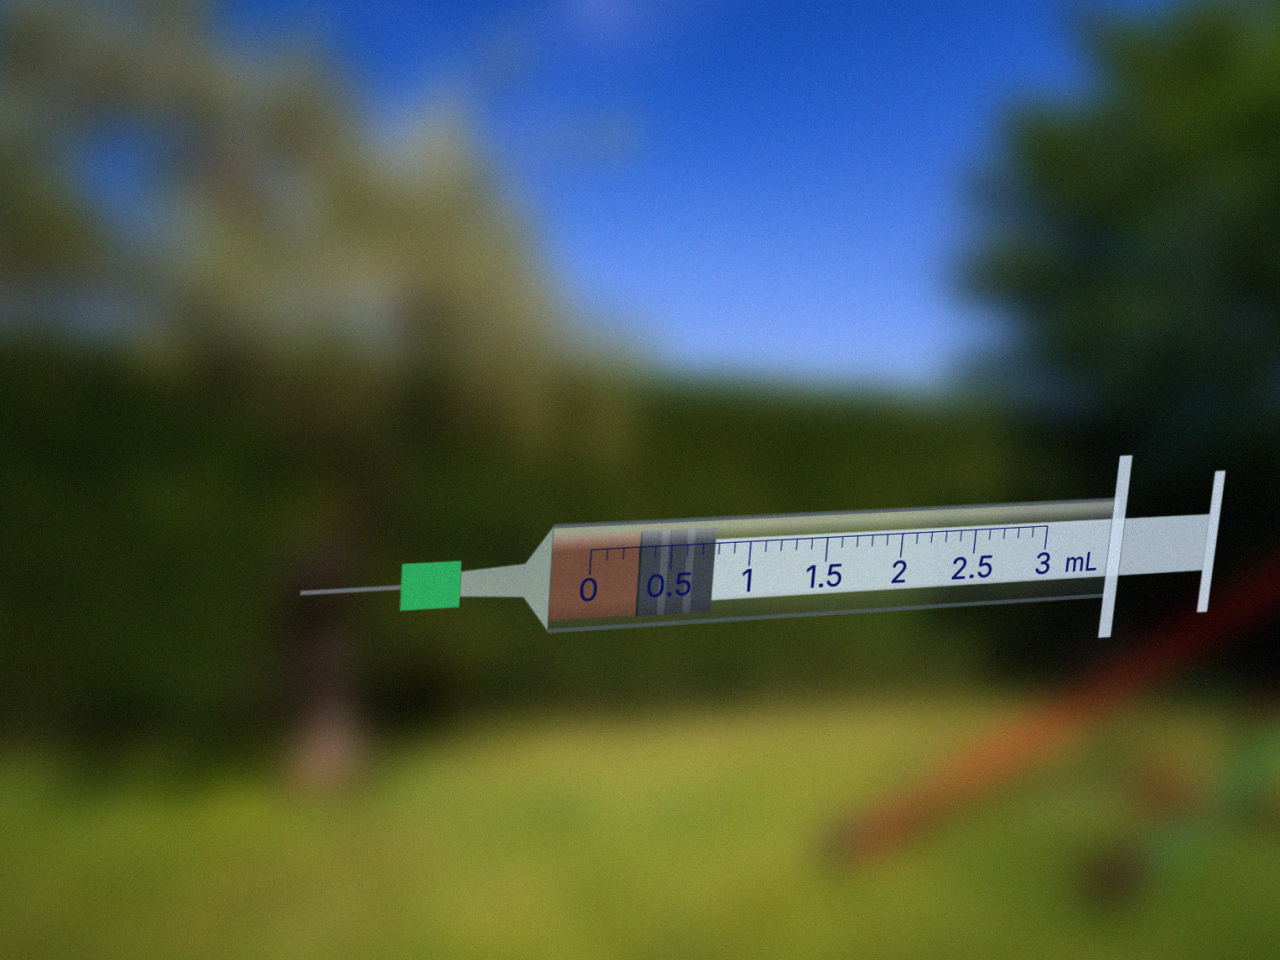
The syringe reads 0.3mL
